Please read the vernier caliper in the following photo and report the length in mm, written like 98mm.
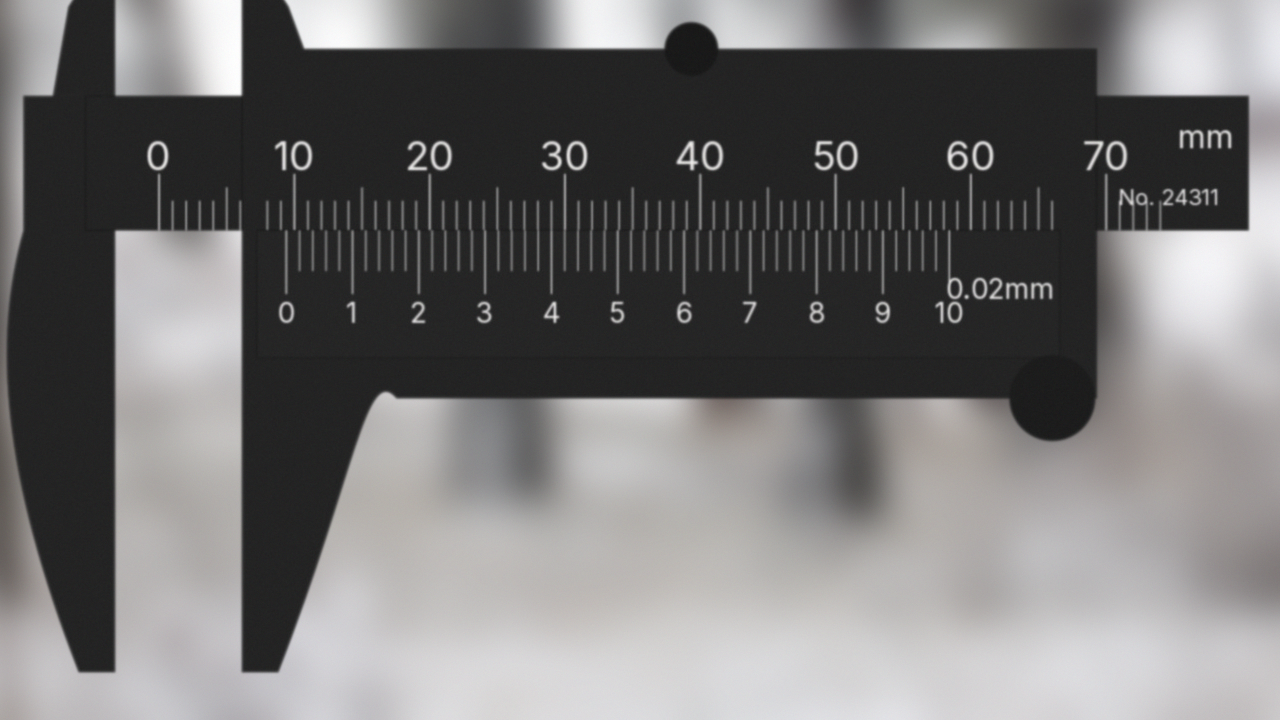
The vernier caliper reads 9.4mm
